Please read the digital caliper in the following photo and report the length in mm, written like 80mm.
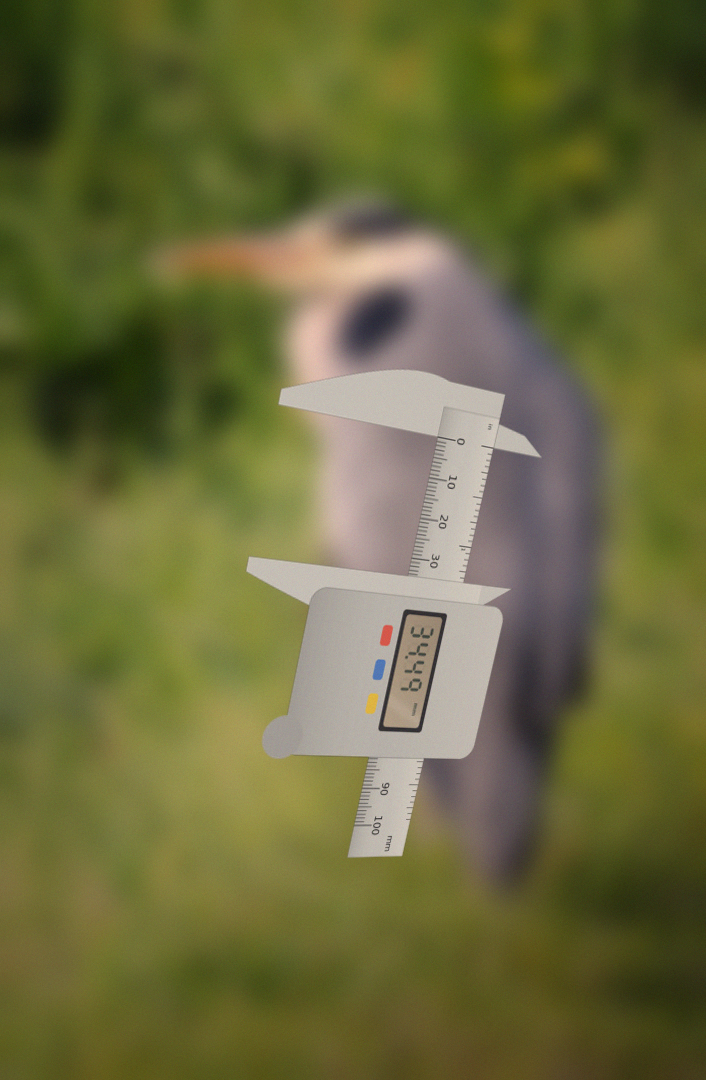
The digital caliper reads 34.49mm
